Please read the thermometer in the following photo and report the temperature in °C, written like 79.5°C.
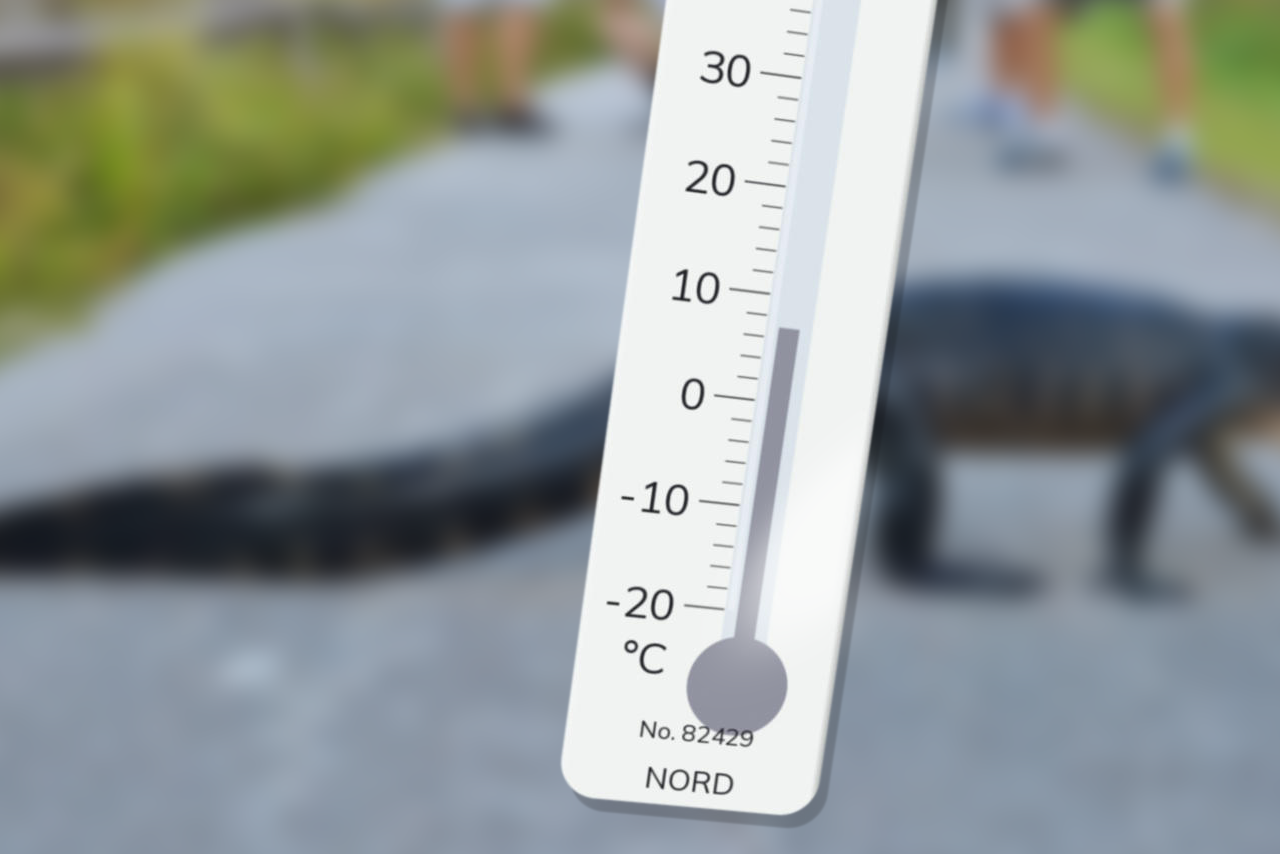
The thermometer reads 7°C
